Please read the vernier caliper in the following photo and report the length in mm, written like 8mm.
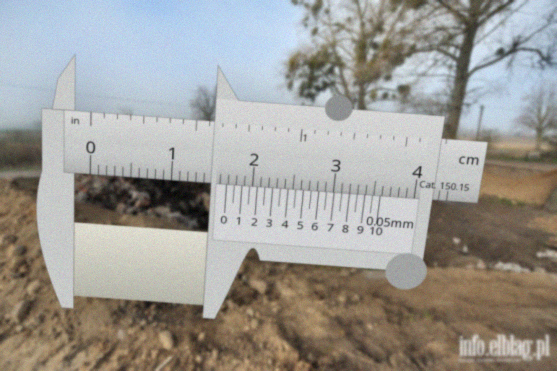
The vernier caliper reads 16.8mm
